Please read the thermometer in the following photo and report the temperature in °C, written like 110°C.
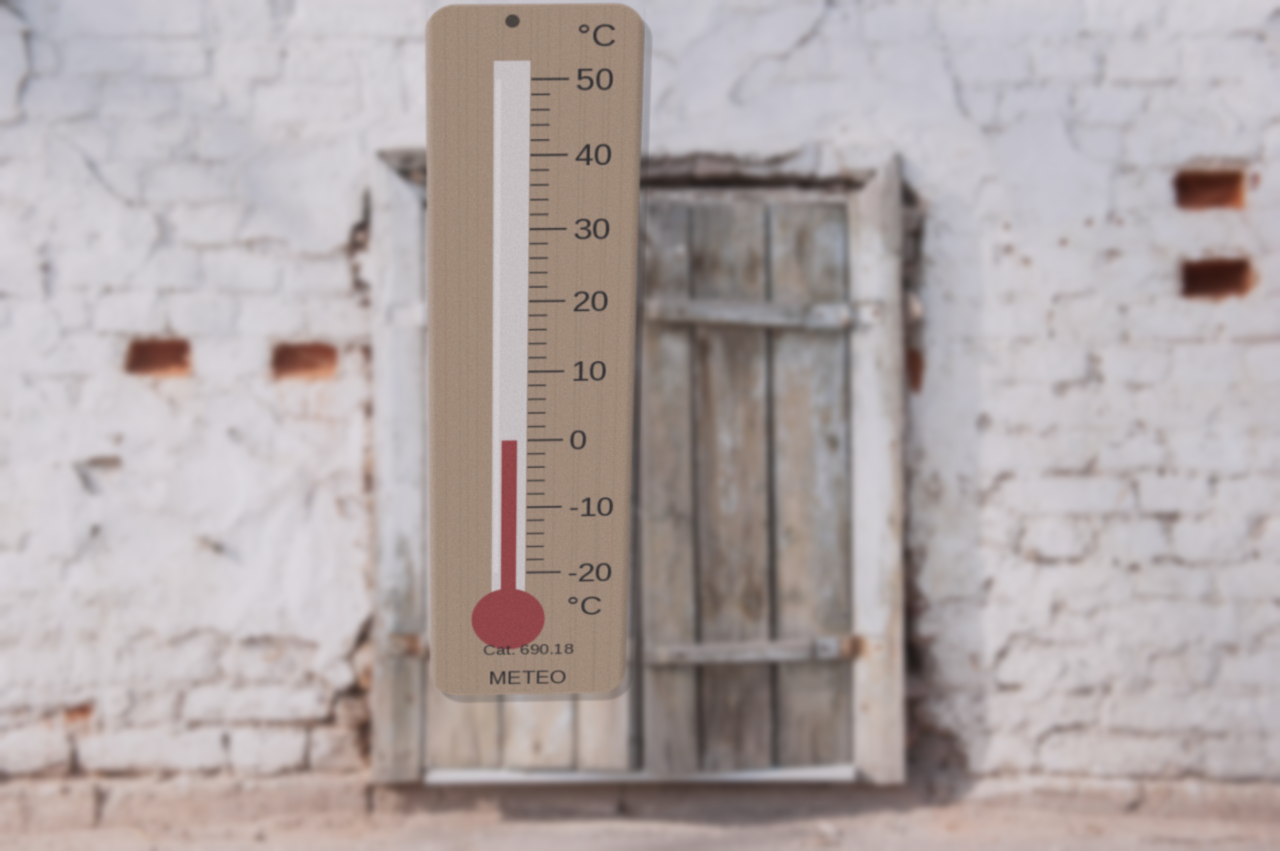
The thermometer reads 0°C
